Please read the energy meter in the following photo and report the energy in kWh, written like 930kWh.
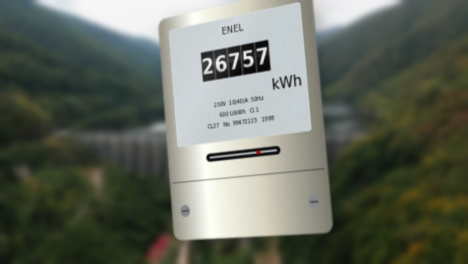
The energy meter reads 26757kWh
